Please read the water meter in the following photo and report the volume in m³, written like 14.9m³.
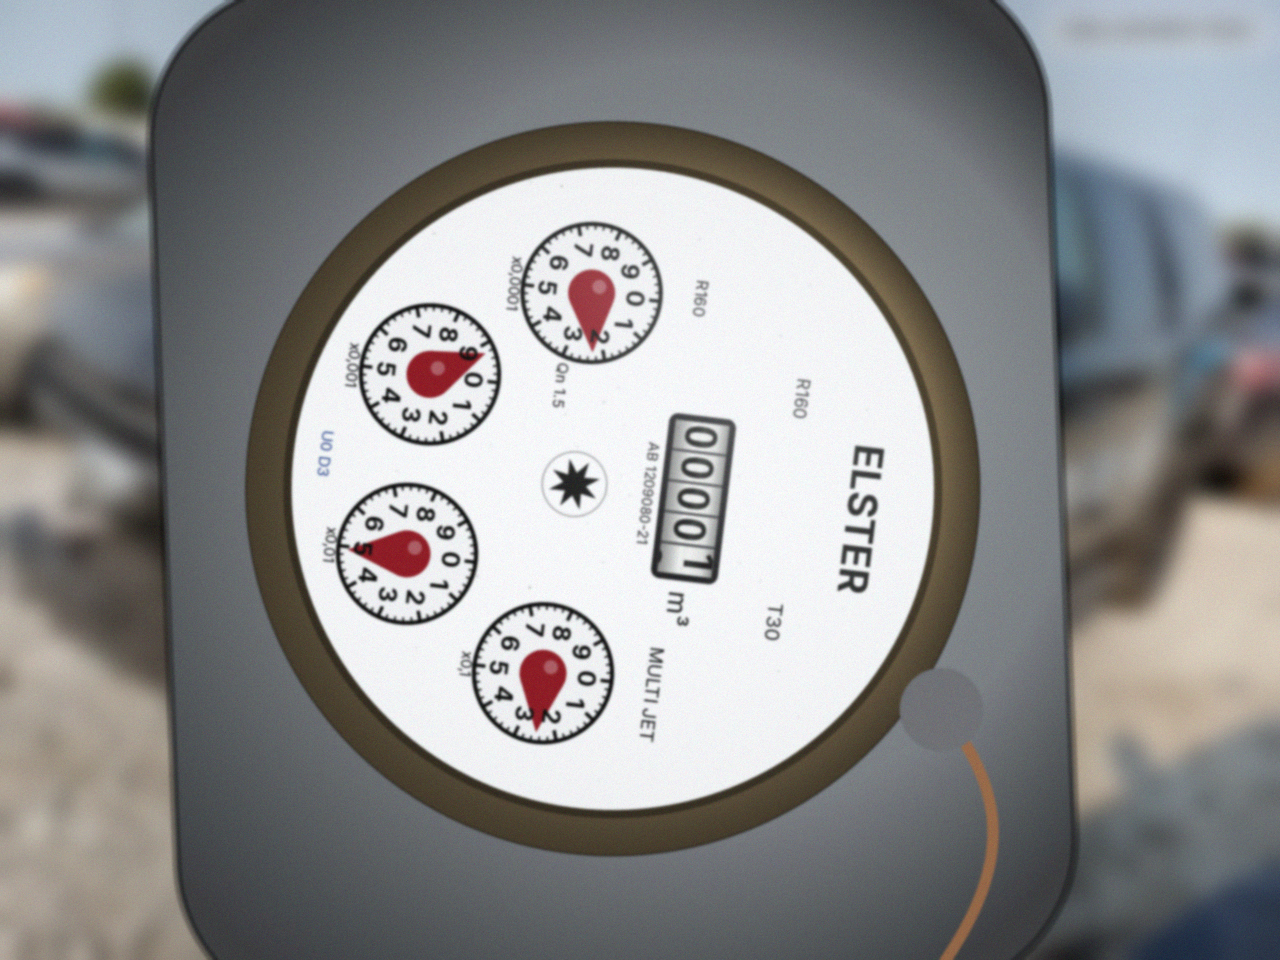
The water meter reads 1.2492m³
